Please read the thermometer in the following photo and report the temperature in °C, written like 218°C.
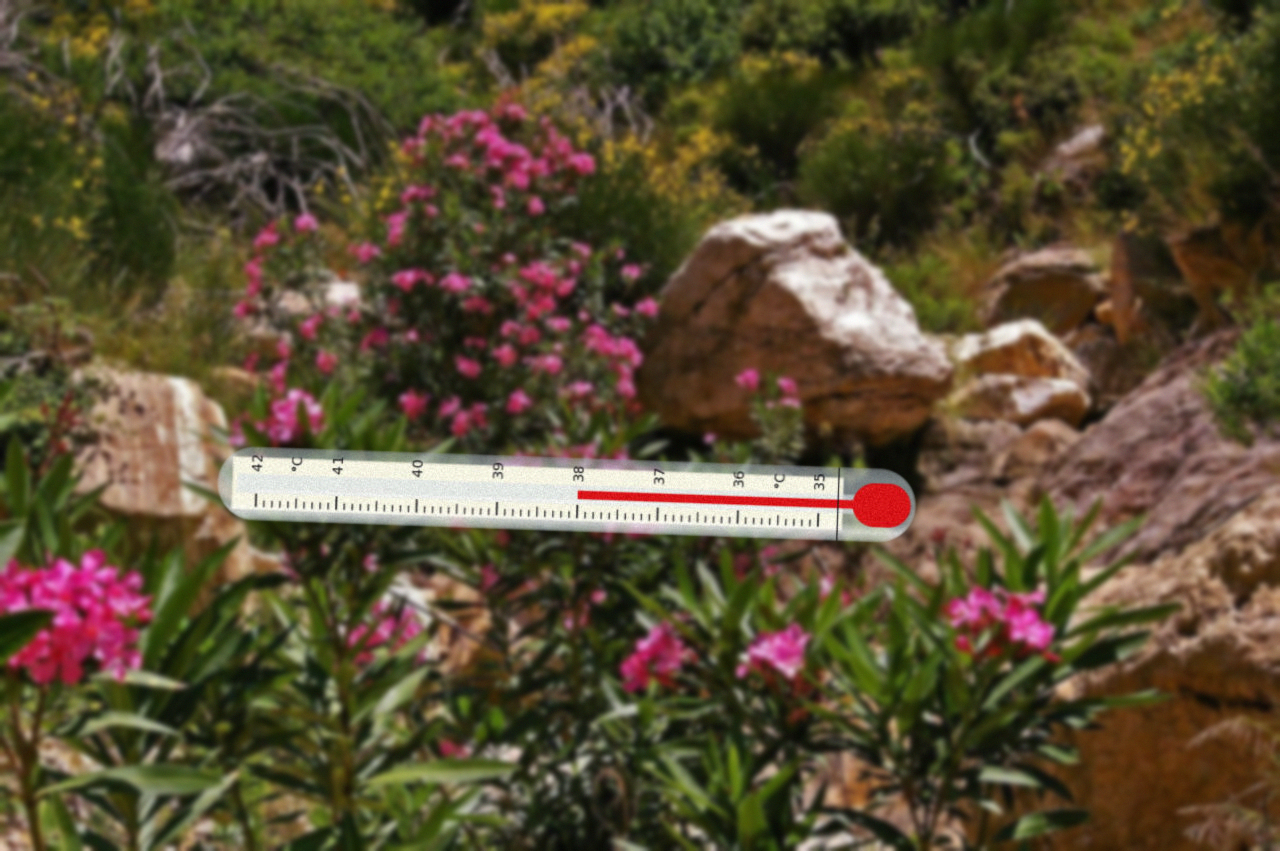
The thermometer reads 38°C
